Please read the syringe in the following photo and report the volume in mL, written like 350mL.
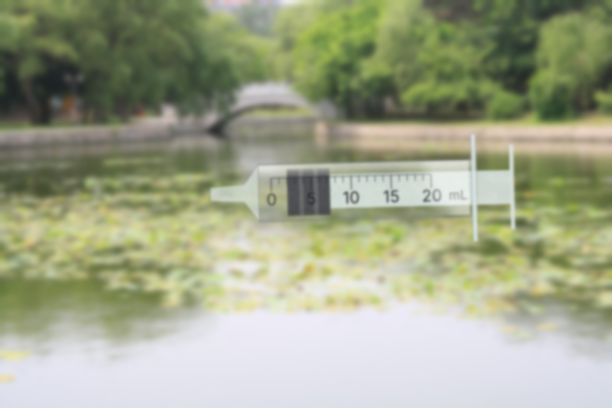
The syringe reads 2mL
